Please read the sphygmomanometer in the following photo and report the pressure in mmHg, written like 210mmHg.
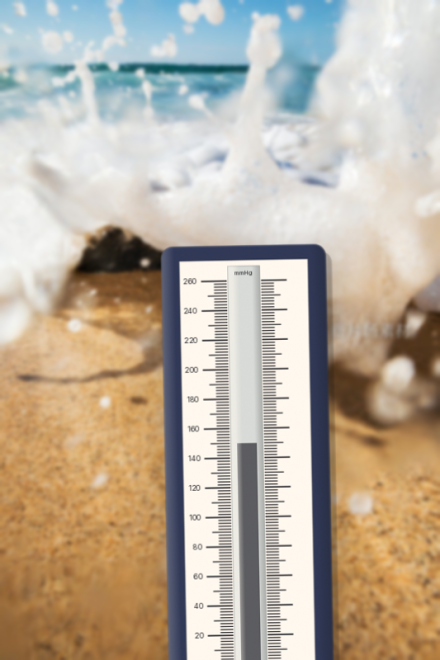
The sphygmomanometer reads 150mmHg
